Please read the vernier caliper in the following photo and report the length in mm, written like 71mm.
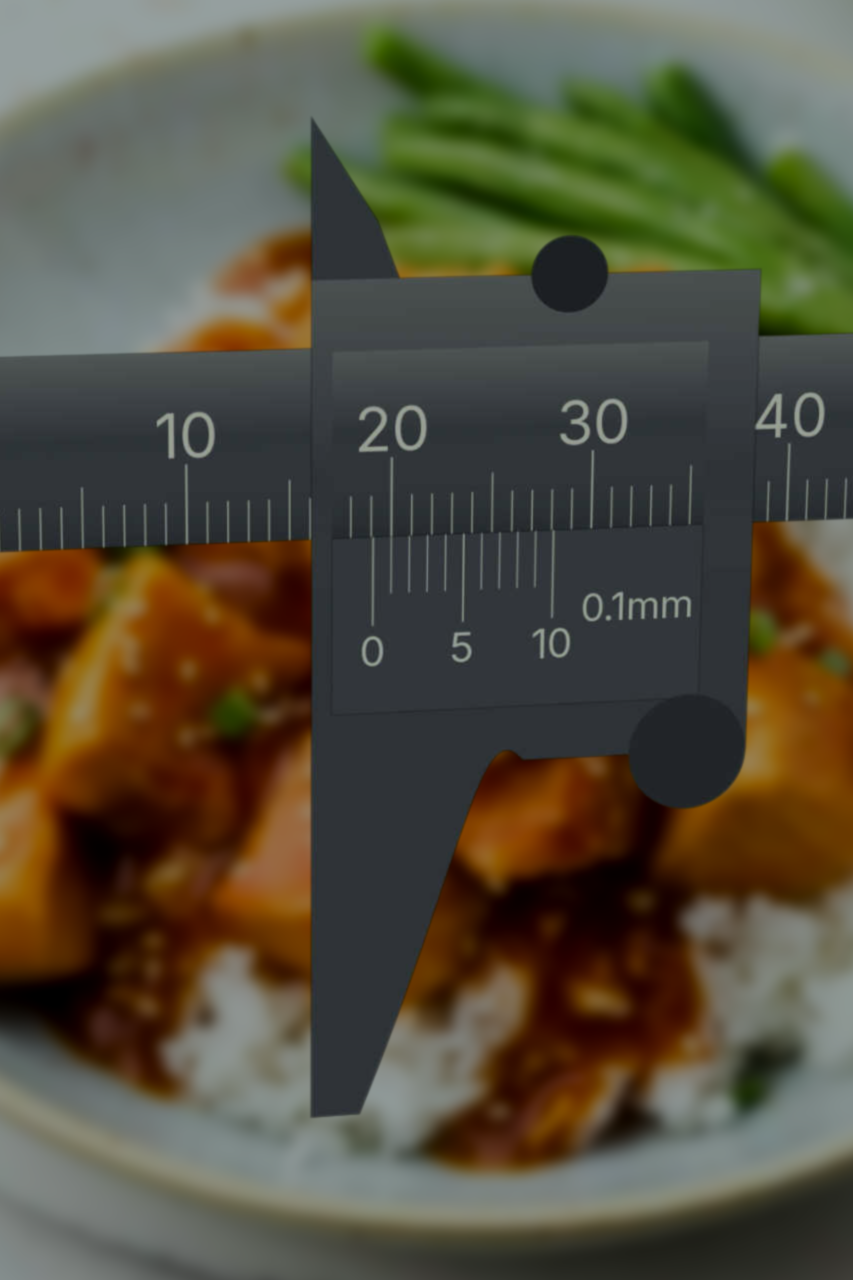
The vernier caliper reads 19.1mm
